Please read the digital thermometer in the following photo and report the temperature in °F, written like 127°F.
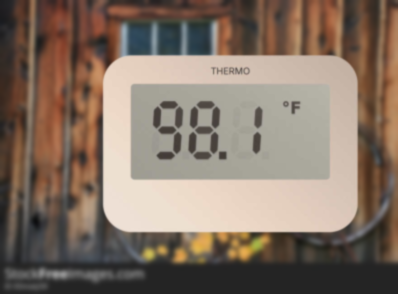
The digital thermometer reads 98.1°F
